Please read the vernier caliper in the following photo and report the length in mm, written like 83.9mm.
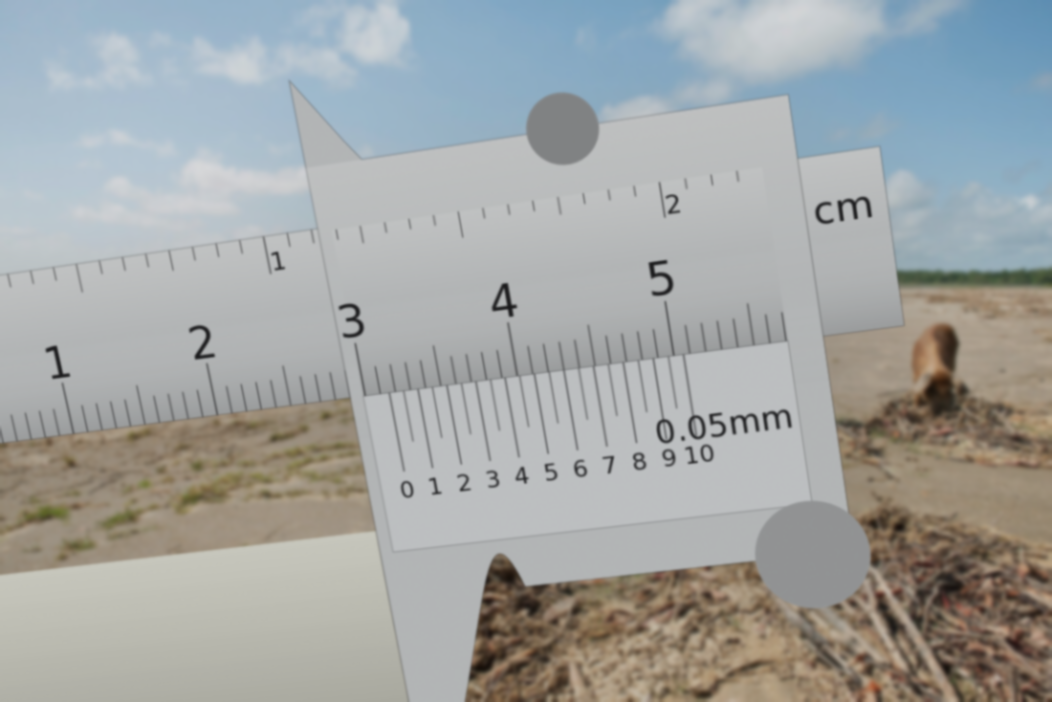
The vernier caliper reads 31.6mm
